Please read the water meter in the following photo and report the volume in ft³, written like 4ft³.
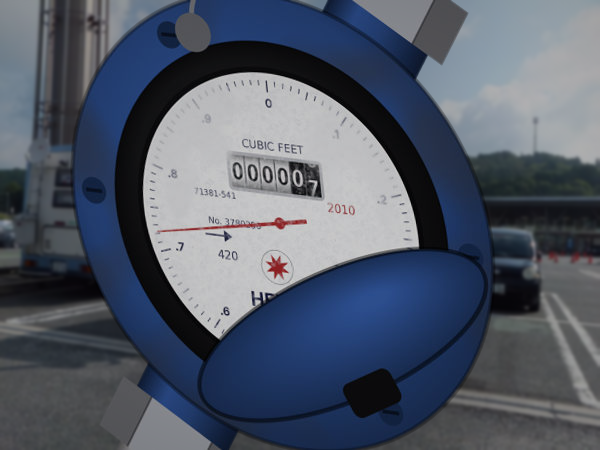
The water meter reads 6.72ft³
